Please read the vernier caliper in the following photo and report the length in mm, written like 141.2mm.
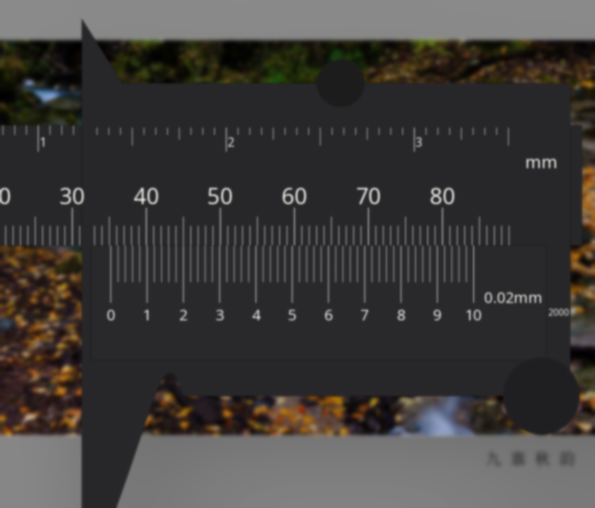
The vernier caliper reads 35.2mm
